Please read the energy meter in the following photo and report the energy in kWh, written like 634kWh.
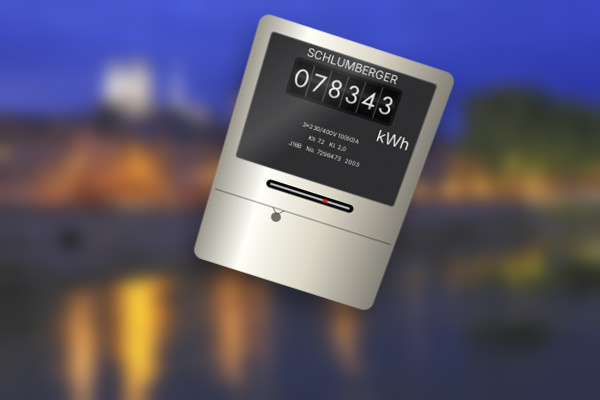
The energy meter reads 78343kWh
